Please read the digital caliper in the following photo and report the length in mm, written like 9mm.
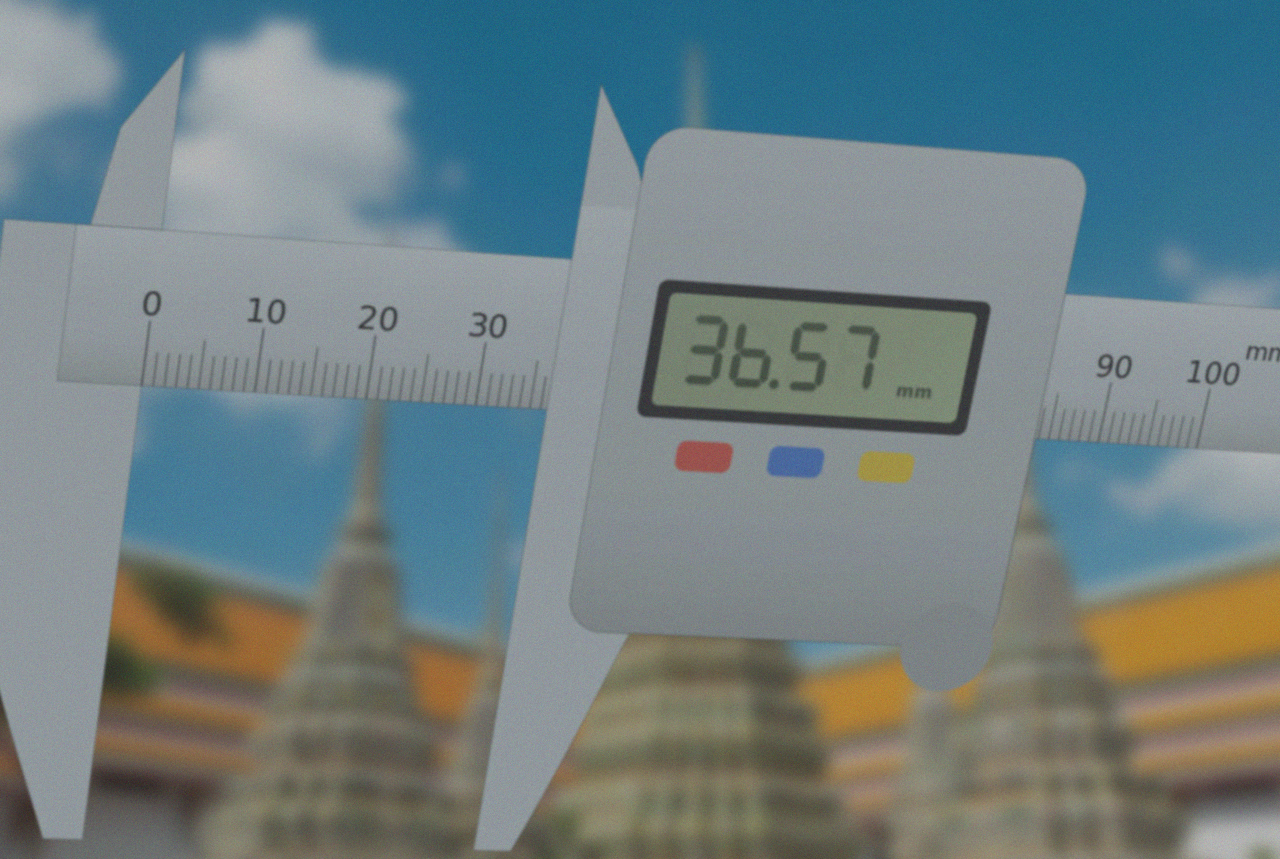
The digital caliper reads 36.57mm
